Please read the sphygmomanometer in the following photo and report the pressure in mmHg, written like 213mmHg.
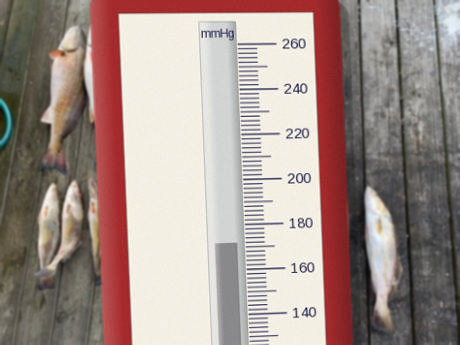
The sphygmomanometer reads 172mmHg
